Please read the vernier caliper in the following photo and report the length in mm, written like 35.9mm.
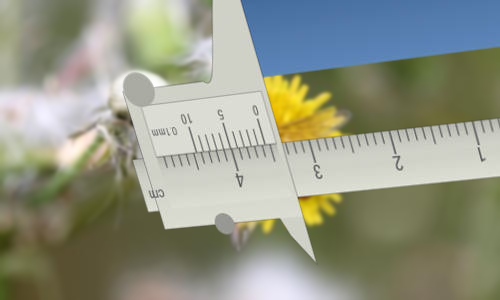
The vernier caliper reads 35.6mm
